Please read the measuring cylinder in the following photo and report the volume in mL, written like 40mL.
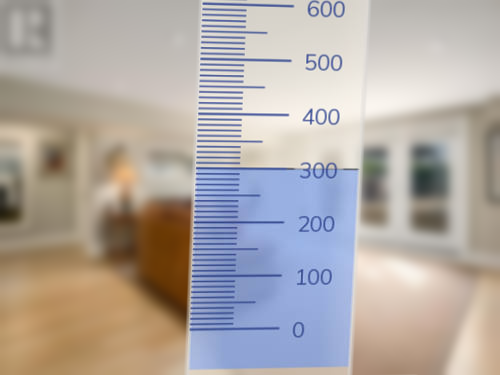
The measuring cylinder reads 300mL
